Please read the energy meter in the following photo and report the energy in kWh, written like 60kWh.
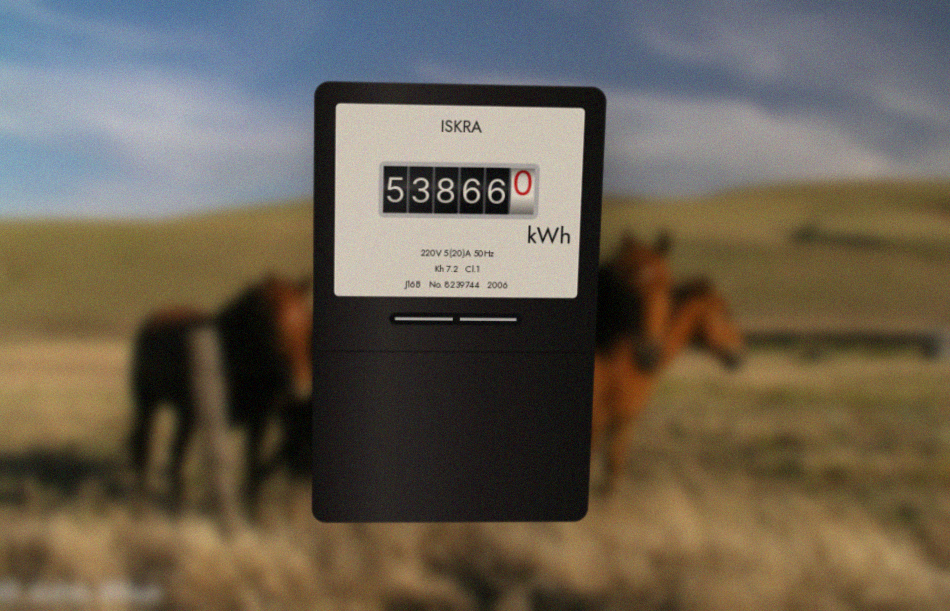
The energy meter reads 53866.0kWh
